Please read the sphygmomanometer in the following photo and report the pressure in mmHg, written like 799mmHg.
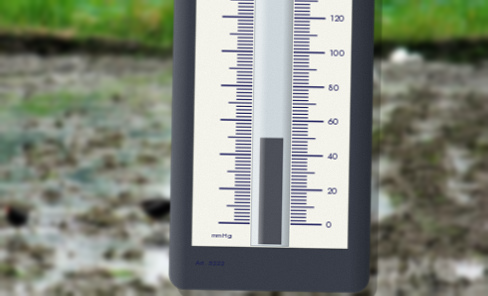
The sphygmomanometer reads 50mmHg
